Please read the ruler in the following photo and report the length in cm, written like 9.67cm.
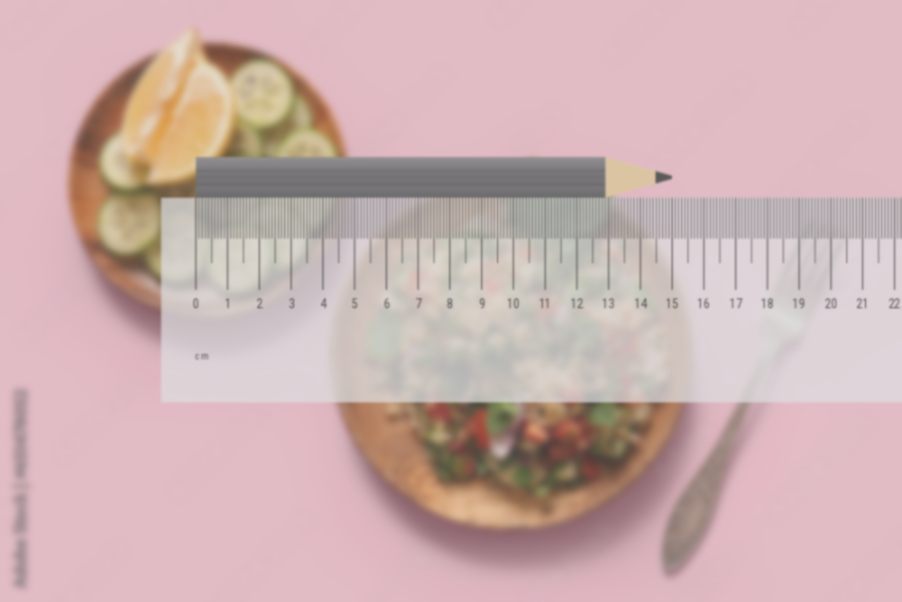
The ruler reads 15cm
